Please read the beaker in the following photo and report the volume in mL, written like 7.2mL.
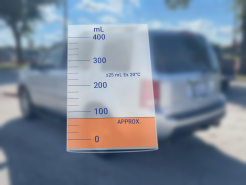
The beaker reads 75mL
